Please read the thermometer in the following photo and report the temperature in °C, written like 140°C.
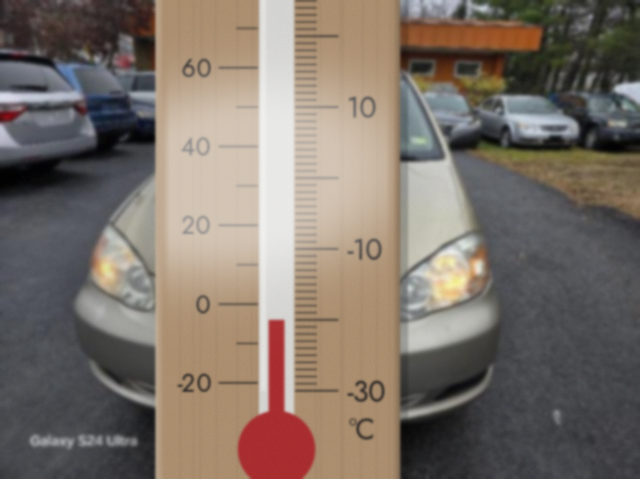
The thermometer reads -20°C
